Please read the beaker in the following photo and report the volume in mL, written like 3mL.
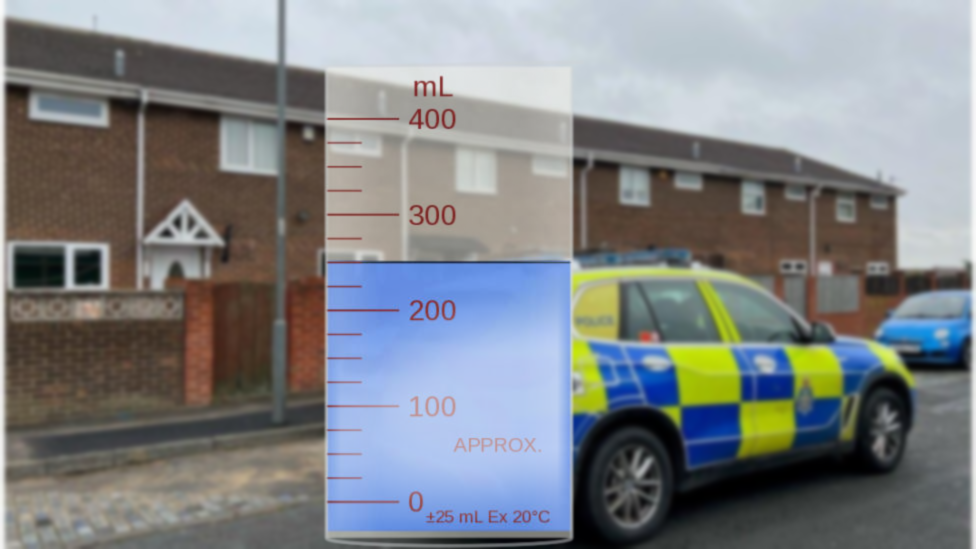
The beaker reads 250mL
